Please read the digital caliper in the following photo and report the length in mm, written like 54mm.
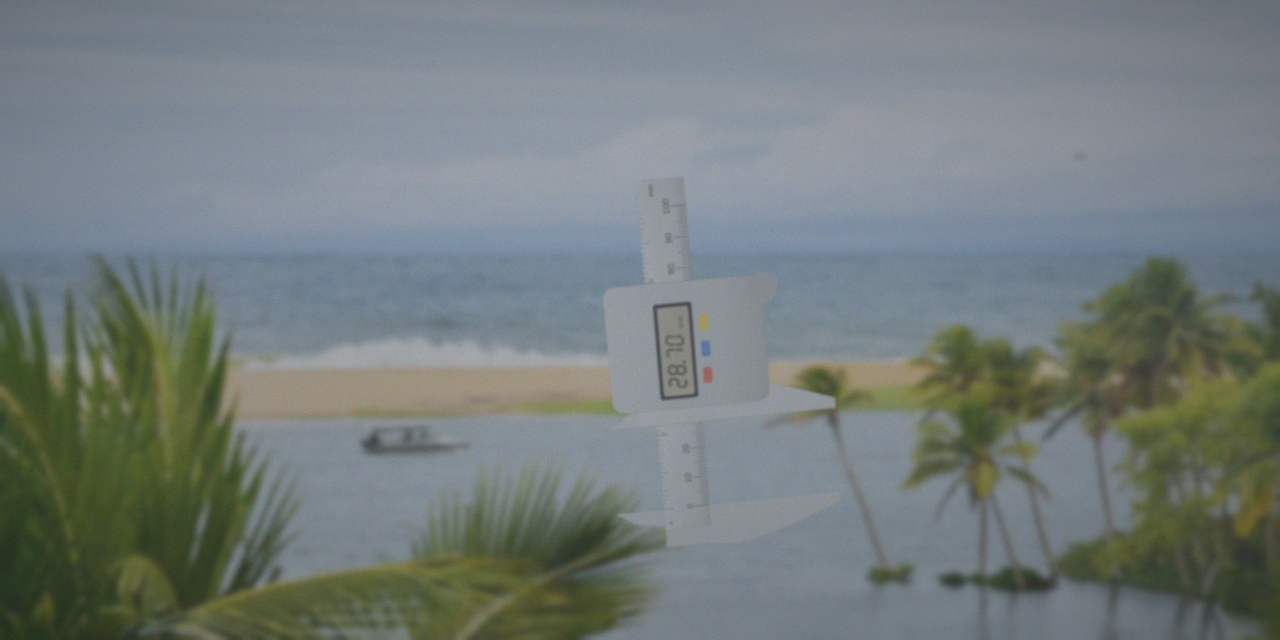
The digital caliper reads 28.70mm
